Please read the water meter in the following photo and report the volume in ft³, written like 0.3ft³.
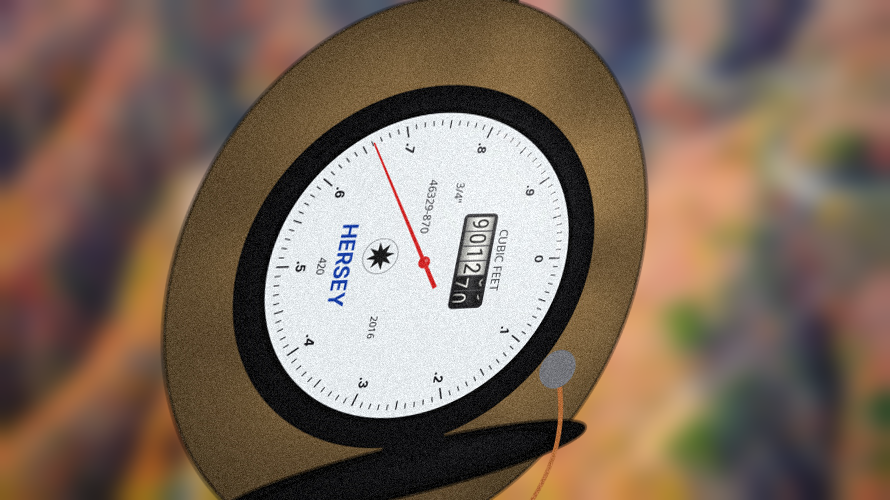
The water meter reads 901269.66ft³
